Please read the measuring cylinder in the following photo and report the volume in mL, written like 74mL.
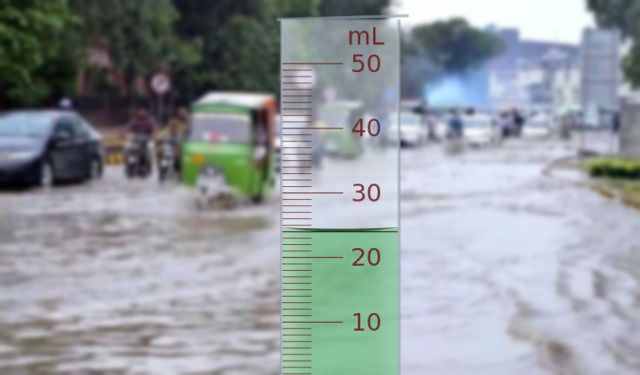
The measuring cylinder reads 24mL
